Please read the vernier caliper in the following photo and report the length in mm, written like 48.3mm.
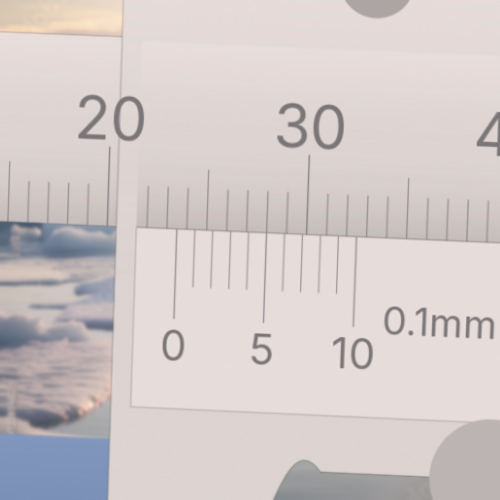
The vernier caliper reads 23.5mm
